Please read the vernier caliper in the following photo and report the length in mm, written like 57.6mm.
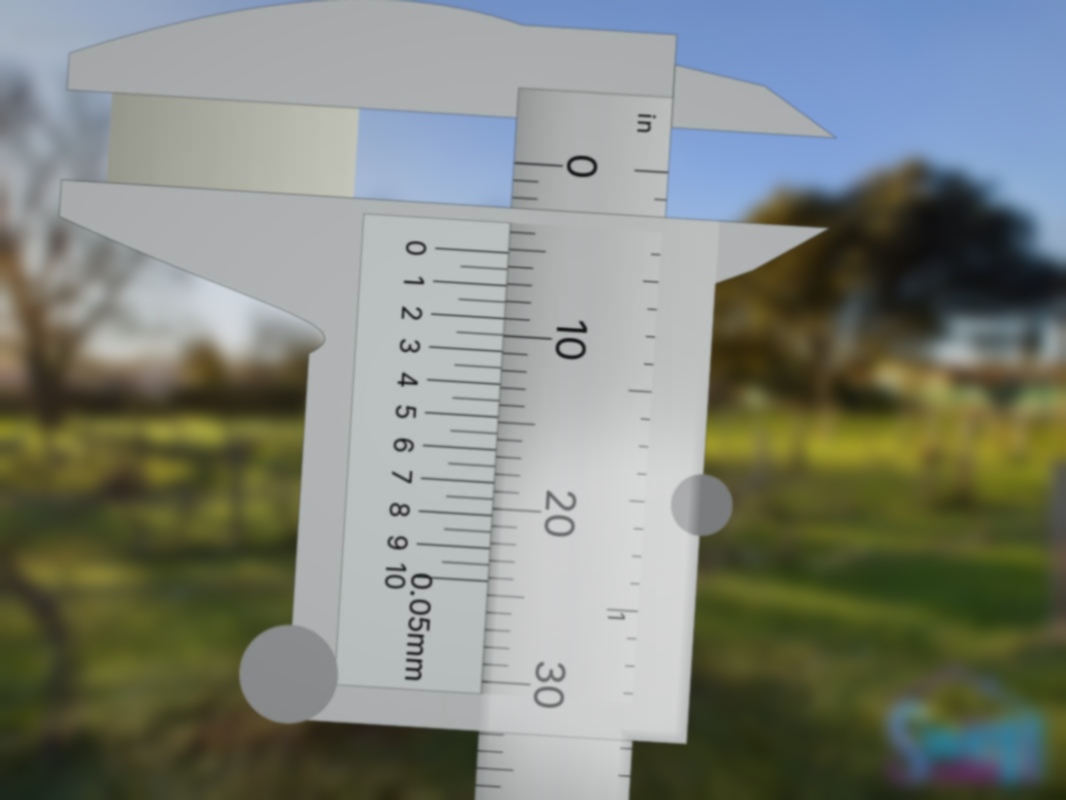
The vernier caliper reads 5.2mm
